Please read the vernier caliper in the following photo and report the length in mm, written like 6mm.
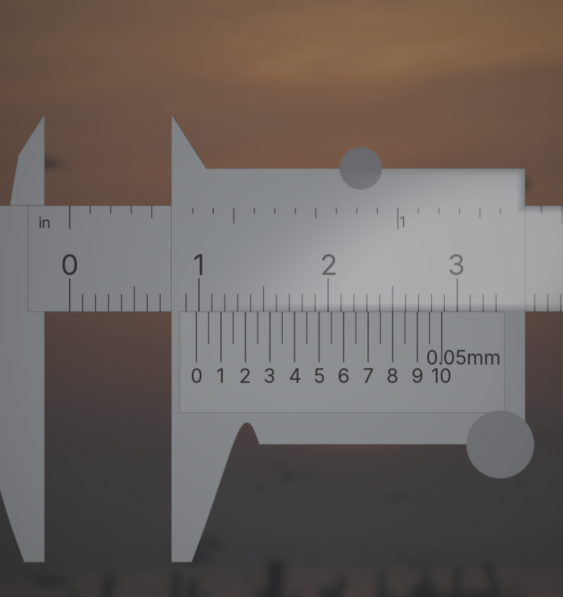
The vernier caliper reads 9.8mm
